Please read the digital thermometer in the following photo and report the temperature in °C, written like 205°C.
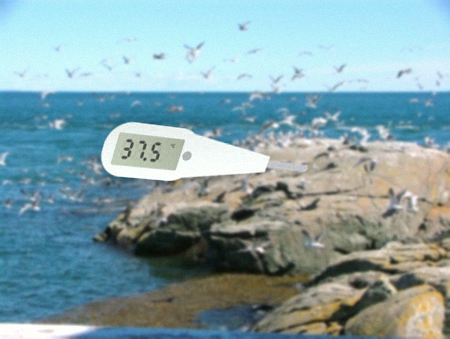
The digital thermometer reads 37.5°C
